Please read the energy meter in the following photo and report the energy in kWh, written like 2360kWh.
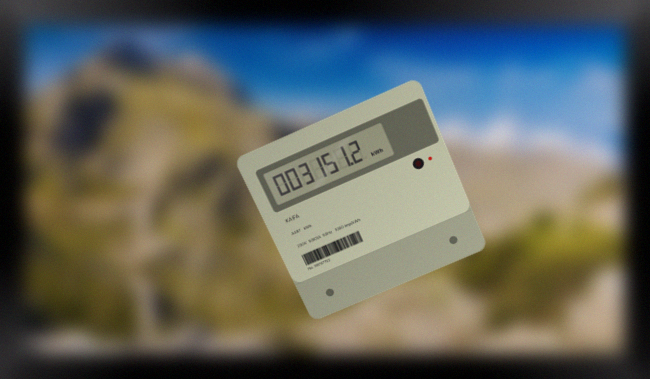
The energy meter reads 3151.2kWh
